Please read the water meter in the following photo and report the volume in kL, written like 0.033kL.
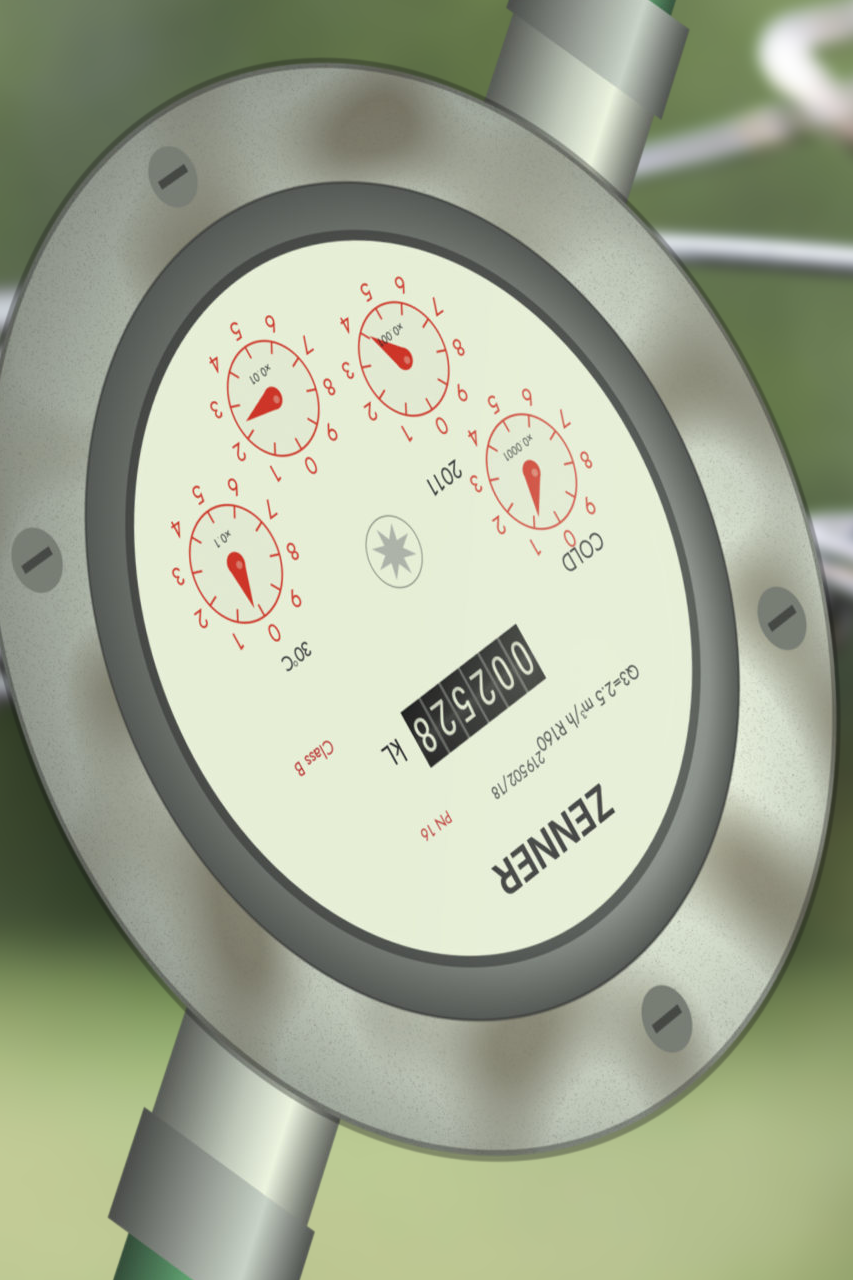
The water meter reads 2528.0240kL
